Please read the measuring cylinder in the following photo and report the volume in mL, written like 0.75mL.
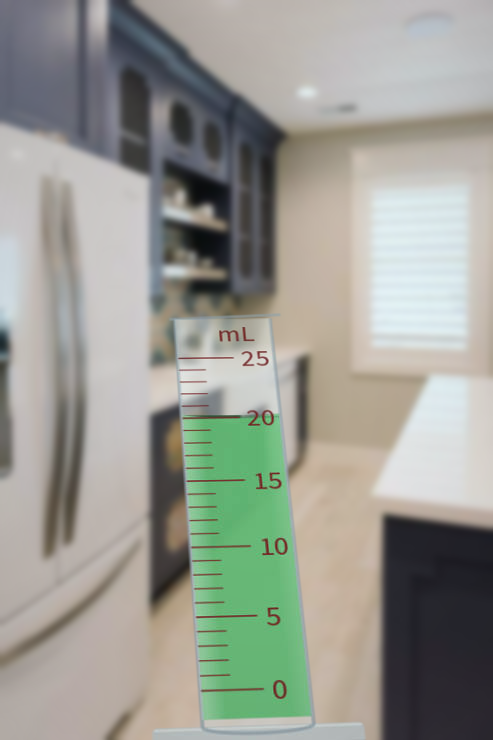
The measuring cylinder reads 20mL
